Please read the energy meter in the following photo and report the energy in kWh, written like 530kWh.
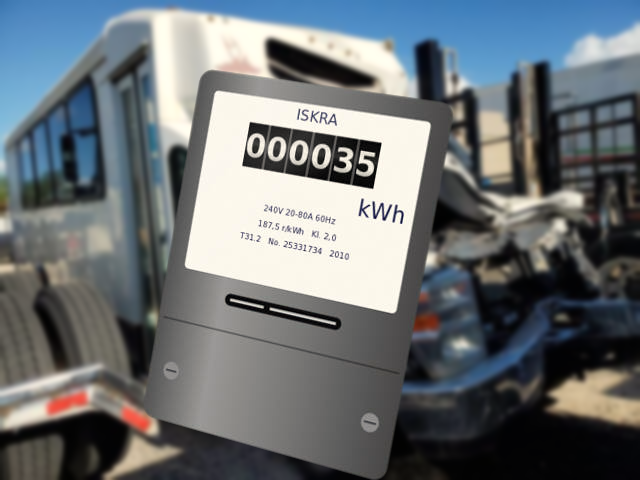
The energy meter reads 35kWh
